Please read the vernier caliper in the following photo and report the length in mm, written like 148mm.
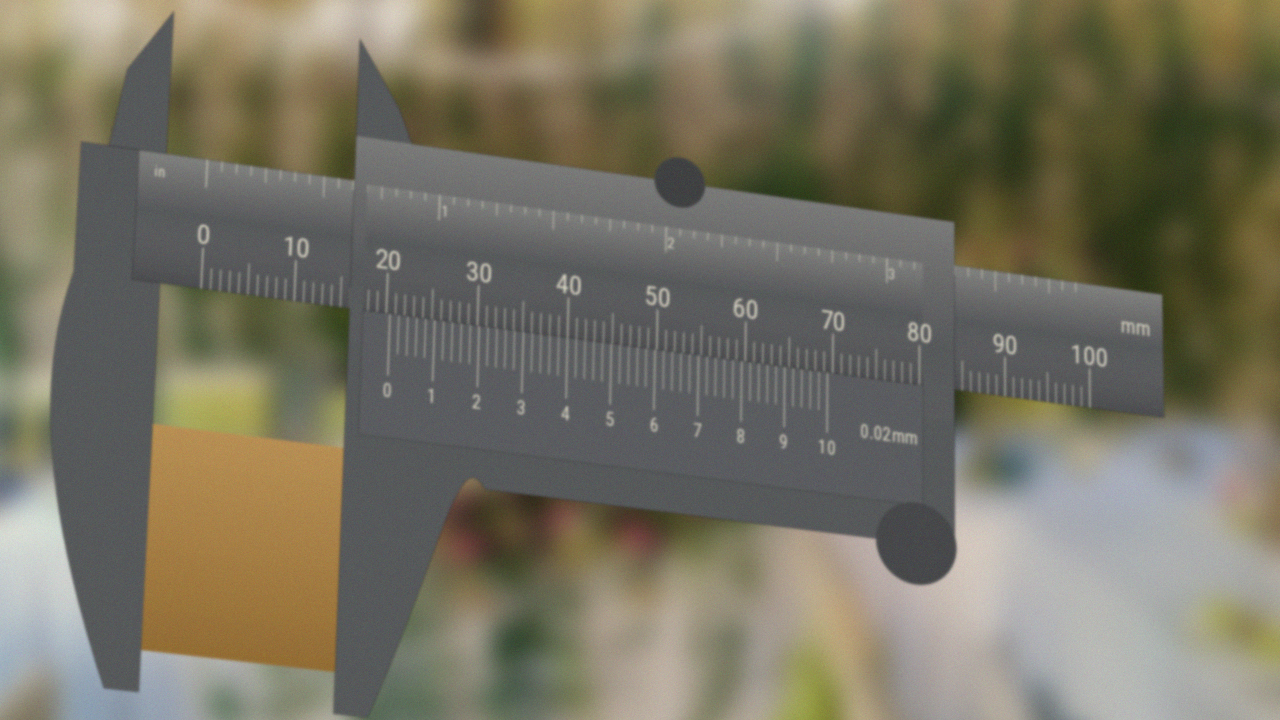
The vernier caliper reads 20.4mm
